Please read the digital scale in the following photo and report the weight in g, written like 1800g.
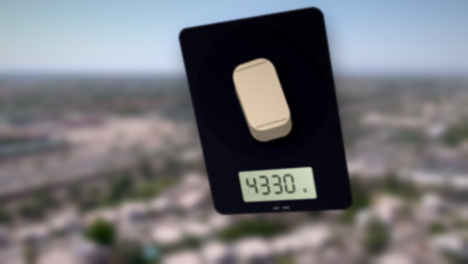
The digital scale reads 4330g
